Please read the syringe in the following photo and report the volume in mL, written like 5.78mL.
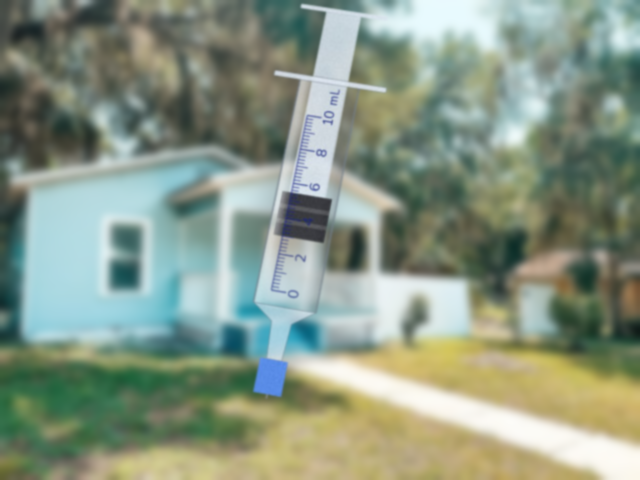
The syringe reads 3mL
